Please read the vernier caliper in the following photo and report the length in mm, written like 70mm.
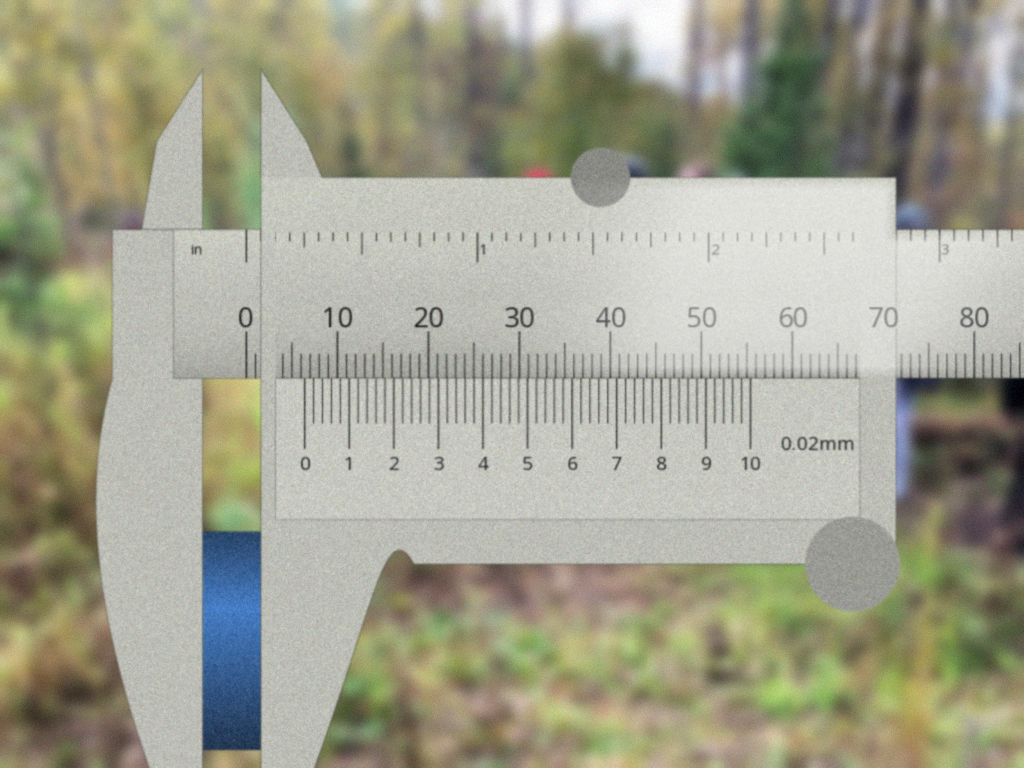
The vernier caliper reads 6.4mm
